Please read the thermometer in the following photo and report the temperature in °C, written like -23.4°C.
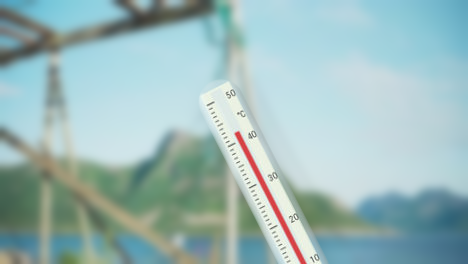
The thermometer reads 42°C
